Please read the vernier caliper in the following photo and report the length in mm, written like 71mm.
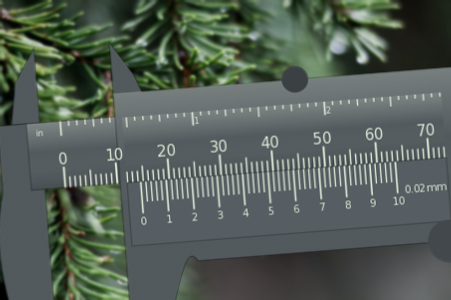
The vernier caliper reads 14.5mm
